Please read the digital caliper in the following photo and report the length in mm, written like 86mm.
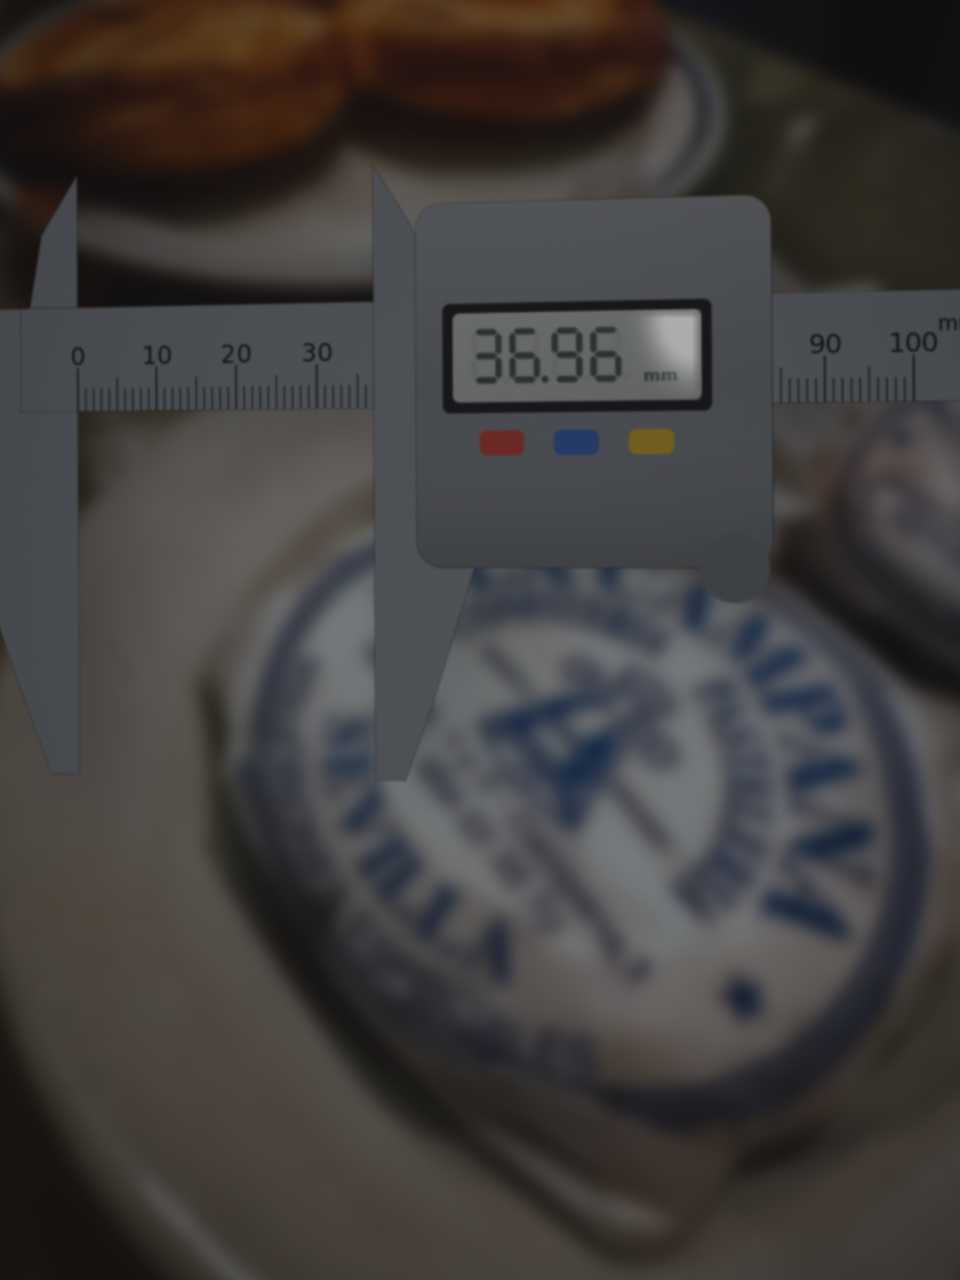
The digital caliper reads 36.96mm
